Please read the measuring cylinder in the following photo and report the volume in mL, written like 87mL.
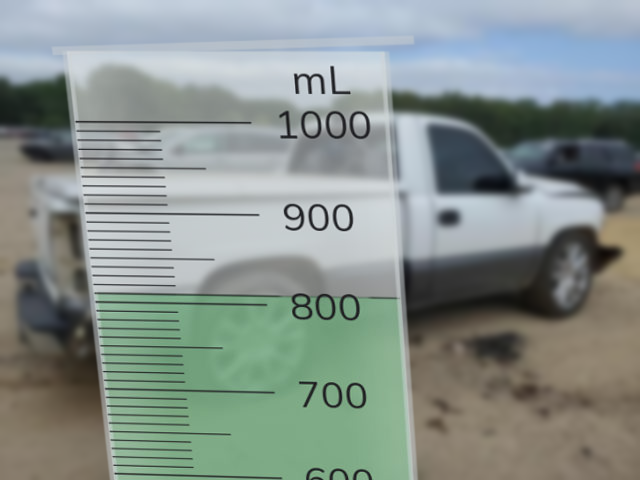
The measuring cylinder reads 810mL
